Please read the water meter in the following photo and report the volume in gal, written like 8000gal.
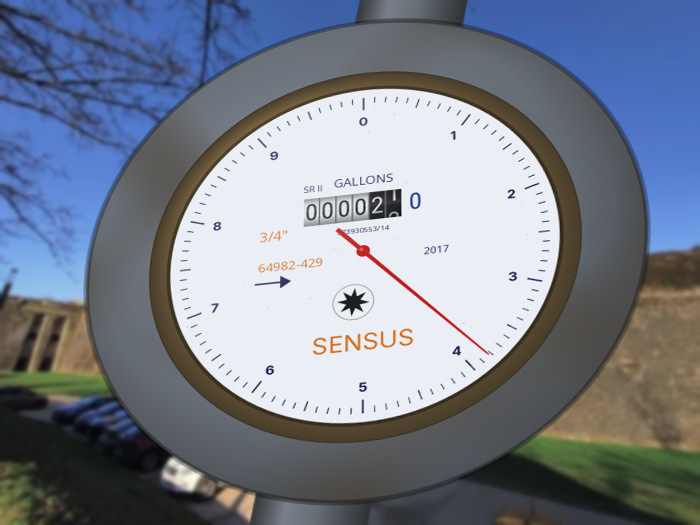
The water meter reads 213.8gal
